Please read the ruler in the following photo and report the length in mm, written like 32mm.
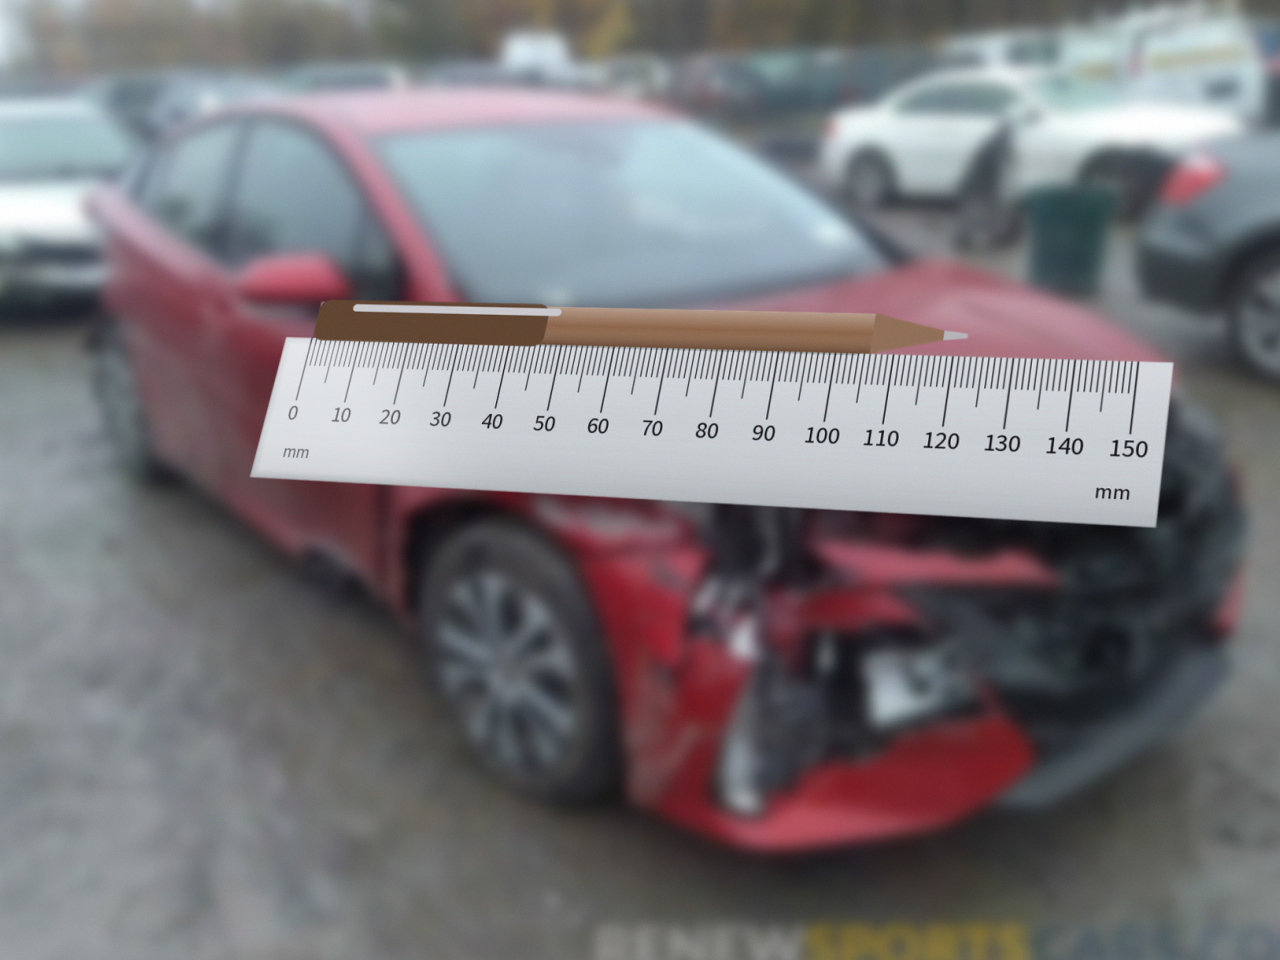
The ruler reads 122mm
